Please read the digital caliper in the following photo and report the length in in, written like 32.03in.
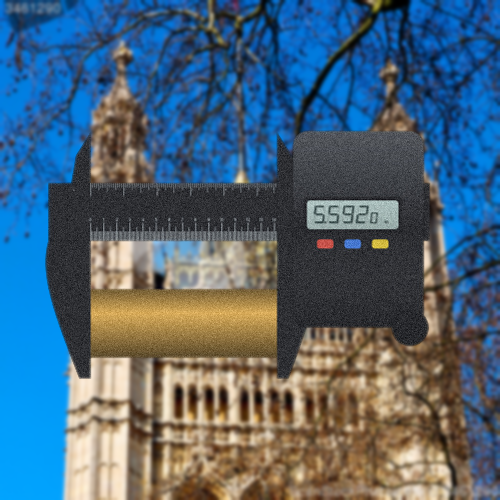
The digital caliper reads 5.5920in
